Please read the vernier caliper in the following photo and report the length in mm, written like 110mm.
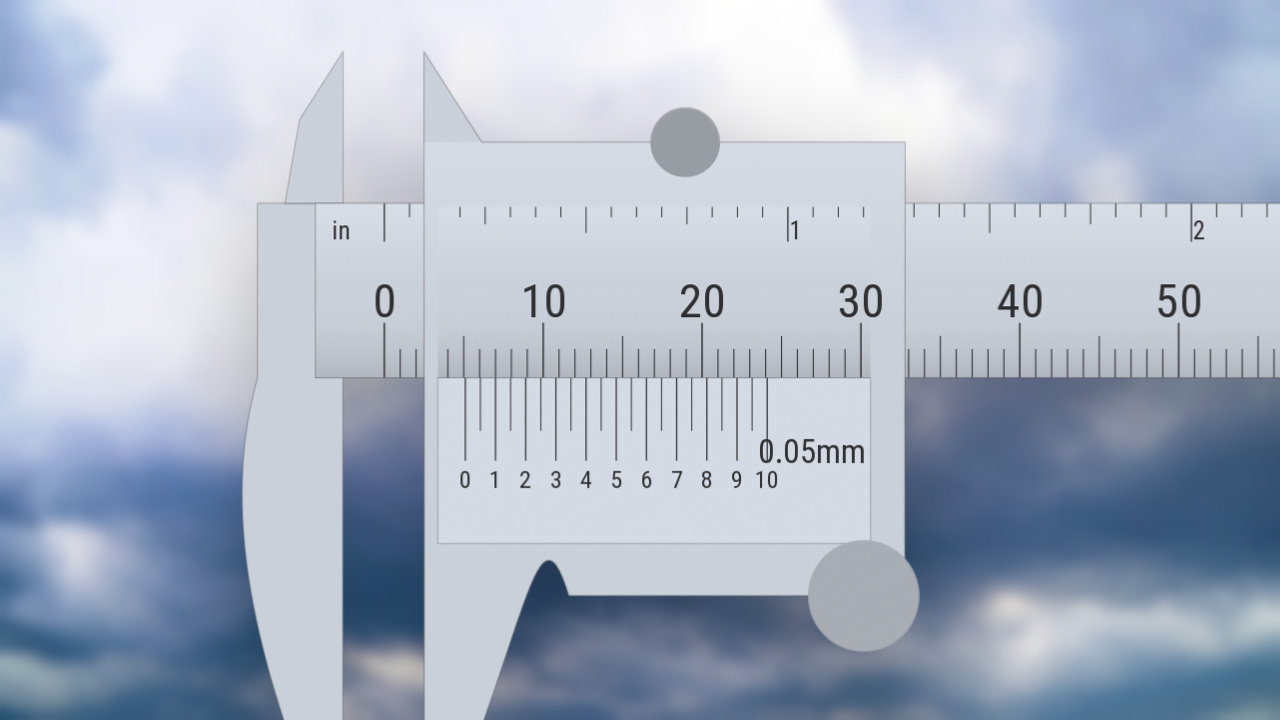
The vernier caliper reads 5.1mm
